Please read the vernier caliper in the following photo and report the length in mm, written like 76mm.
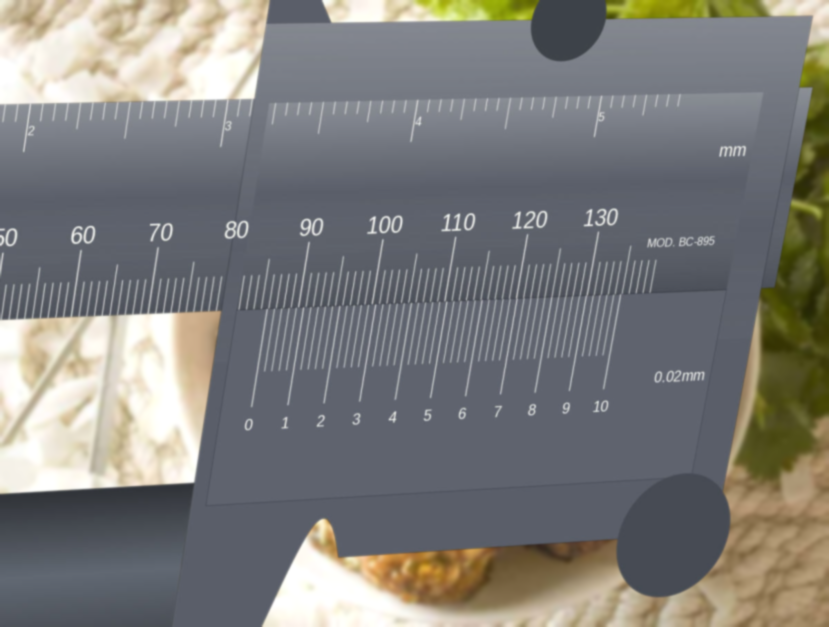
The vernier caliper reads 85.8mm
